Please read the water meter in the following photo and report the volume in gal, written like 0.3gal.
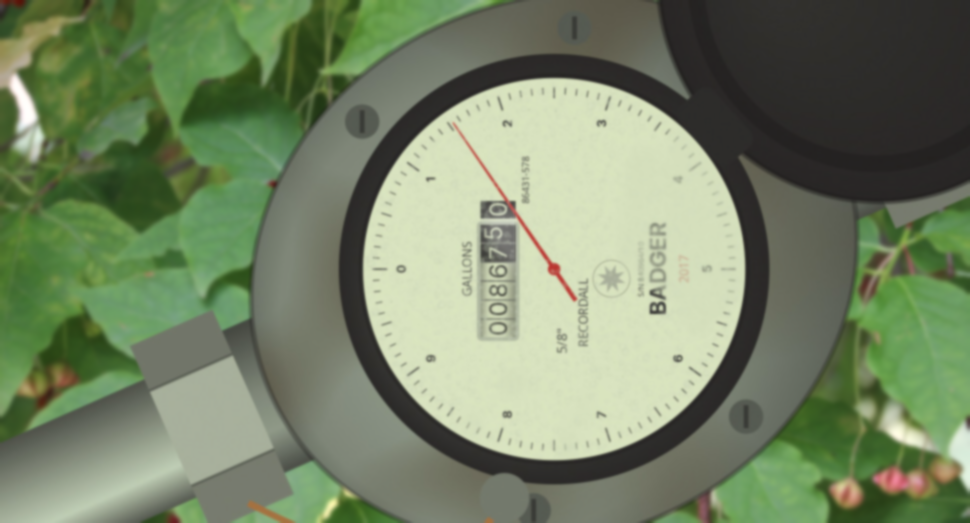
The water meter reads 86751.5gal
